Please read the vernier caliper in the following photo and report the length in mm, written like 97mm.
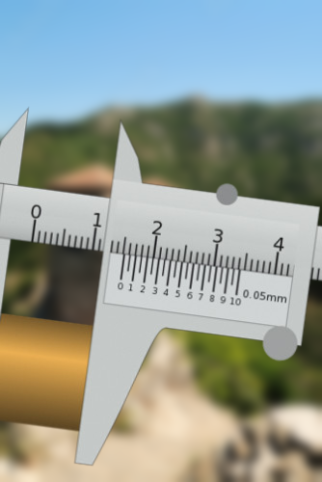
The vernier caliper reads 15.2mm
